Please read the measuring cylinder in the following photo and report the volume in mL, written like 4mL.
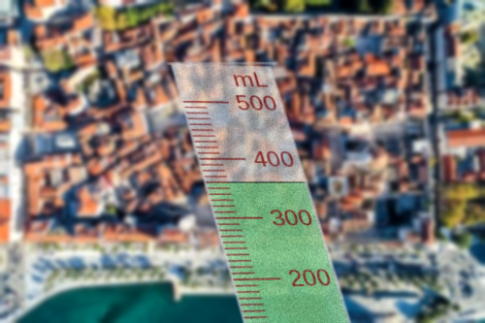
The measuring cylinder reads 360mL
